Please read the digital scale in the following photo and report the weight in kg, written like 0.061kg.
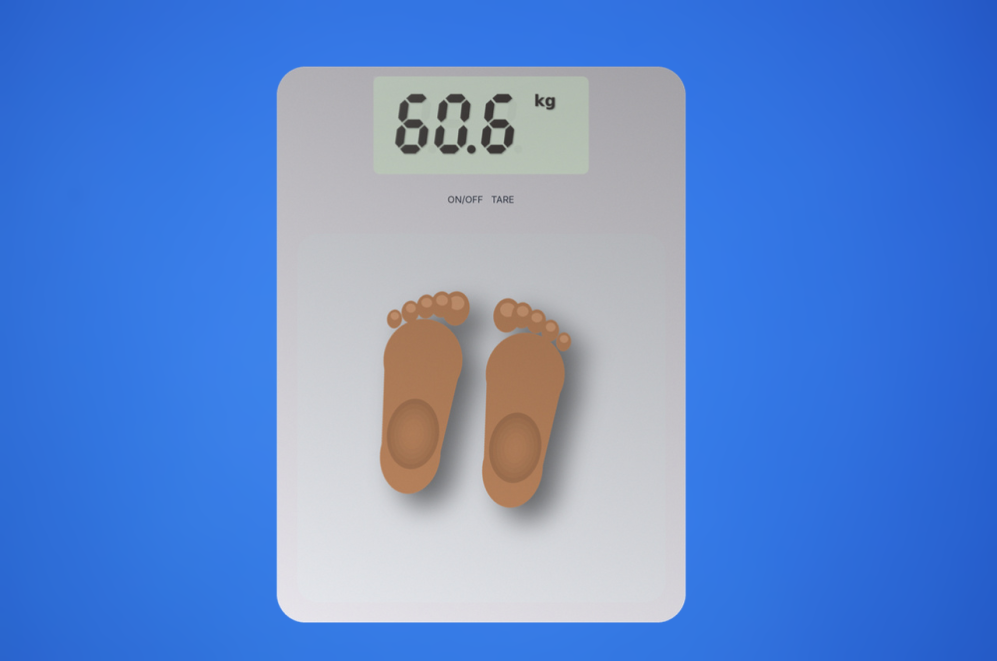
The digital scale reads 60.6kg
